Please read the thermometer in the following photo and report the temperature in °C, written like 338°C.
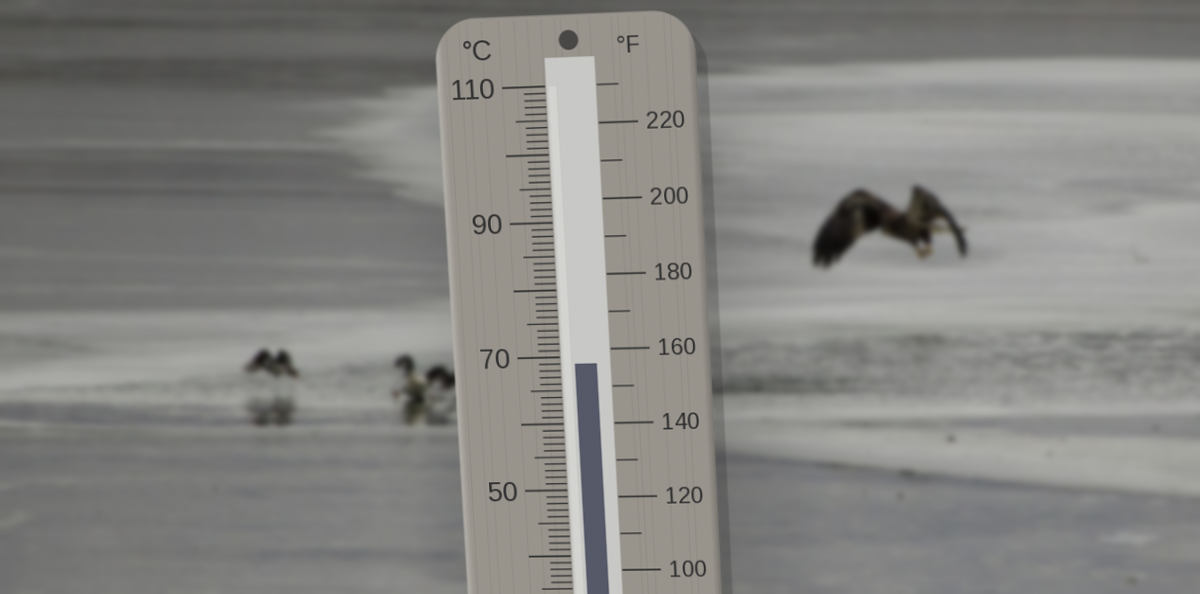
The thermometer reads 69°C
